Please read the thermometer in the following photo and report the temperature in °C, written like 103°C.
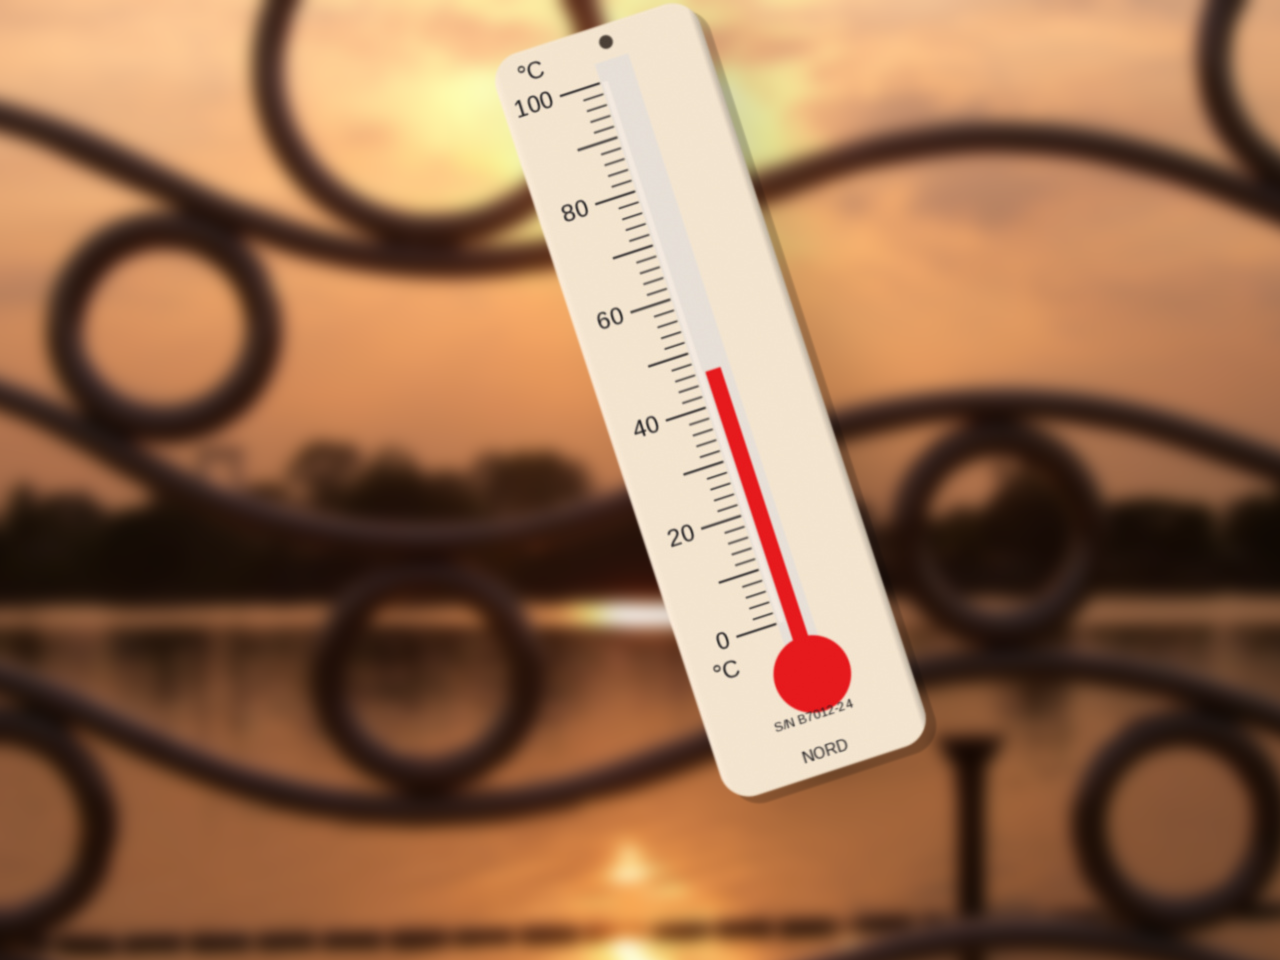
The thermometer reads 46°C
